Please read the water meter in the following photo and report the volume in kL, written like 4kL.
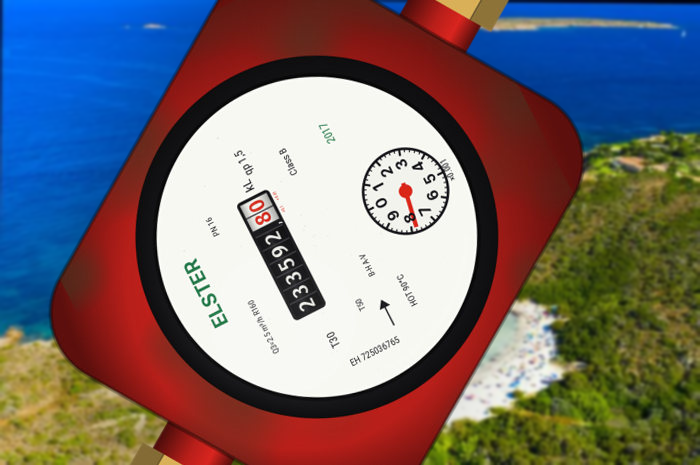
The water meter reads 233592.807kL
